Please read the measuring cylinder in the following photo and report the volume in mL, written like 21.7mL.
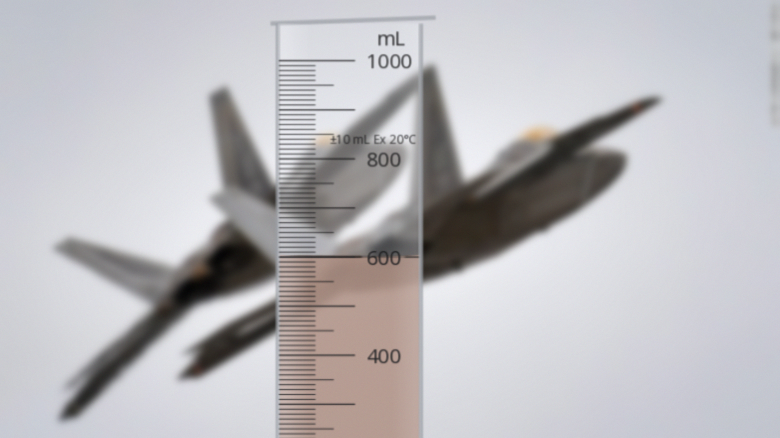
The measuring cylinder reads 600mL
